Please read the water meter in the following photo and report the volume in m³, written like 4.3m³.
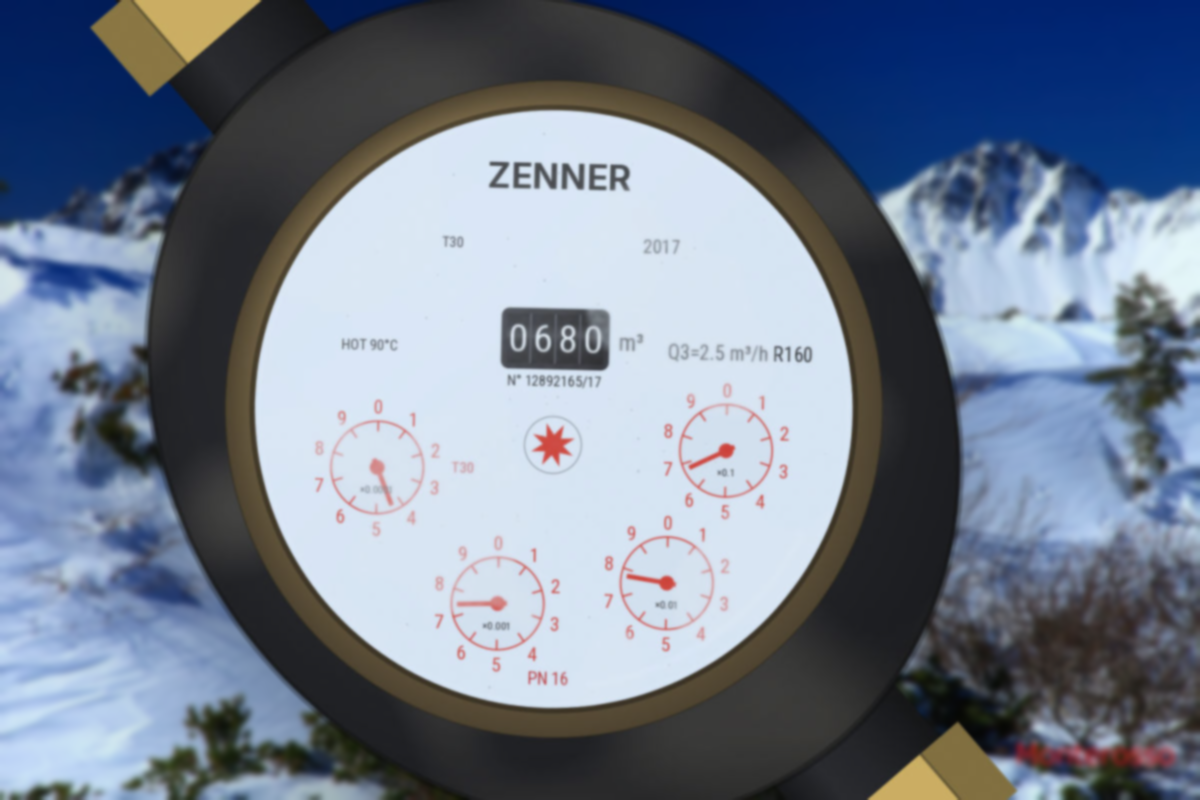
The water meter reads 680.6774m³
